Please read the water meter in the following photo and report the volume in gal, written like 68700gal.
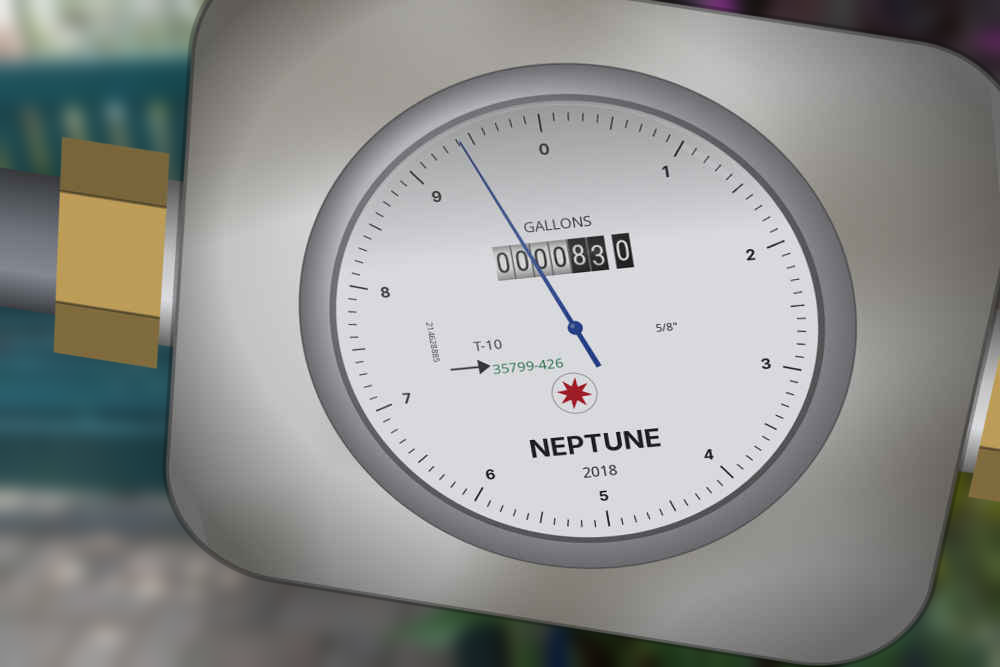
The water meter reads 829.4gal
